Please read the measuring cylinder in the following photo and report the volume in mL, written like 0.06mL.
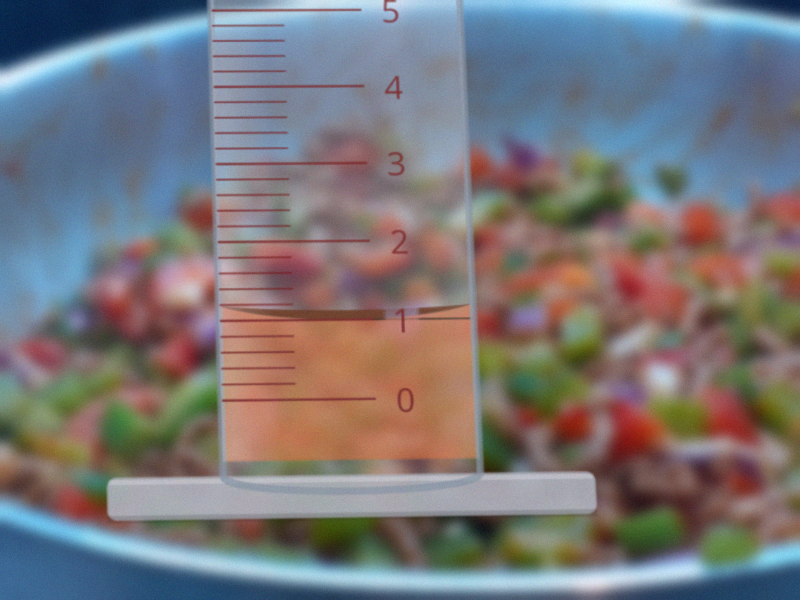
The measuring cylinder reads 1mL
